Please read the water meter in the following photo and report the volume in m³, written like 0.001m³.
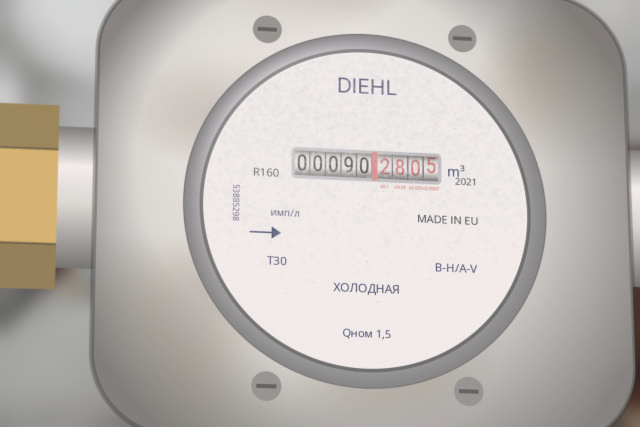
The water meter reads 90.2805m³
